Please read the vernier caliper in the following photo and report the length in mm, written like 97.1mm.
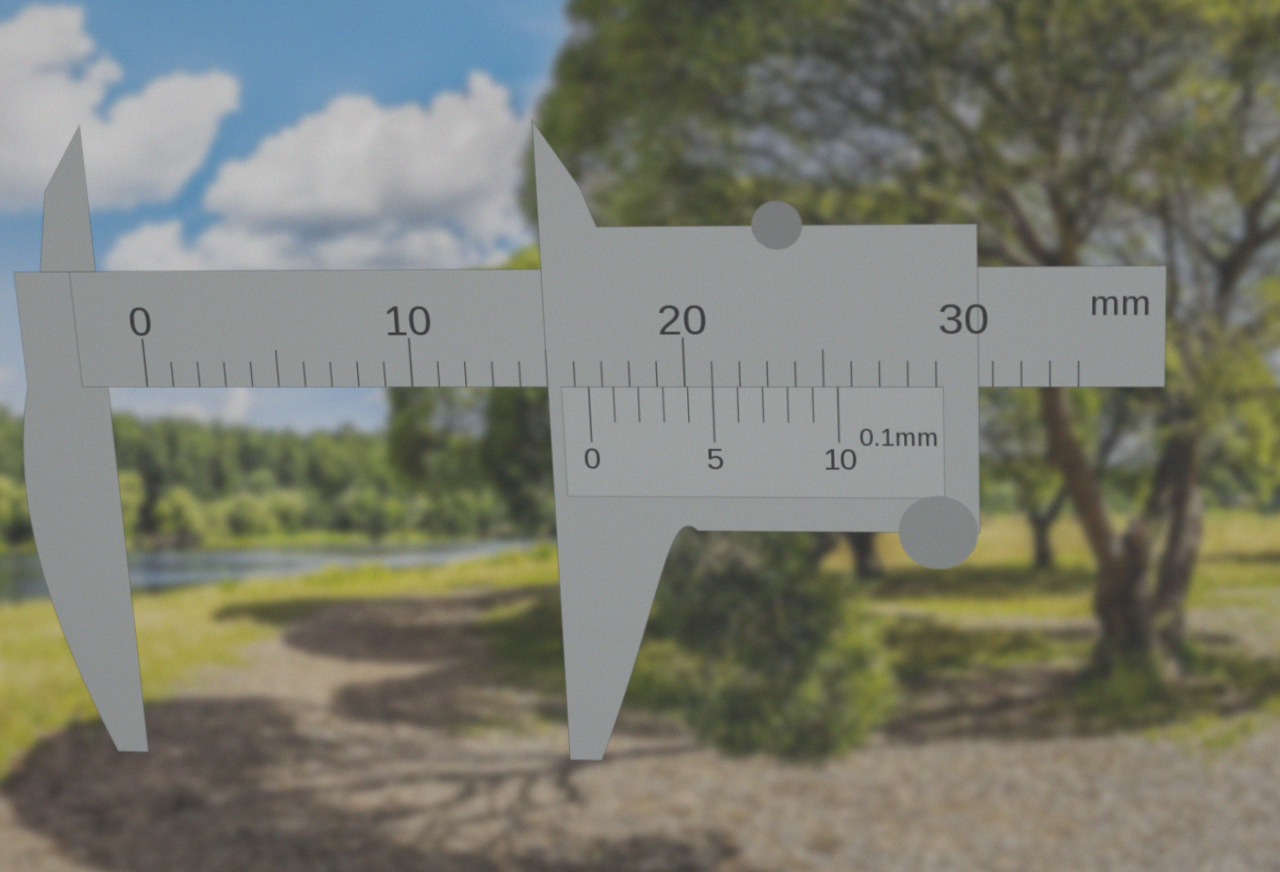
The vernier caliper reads 16.5mm
